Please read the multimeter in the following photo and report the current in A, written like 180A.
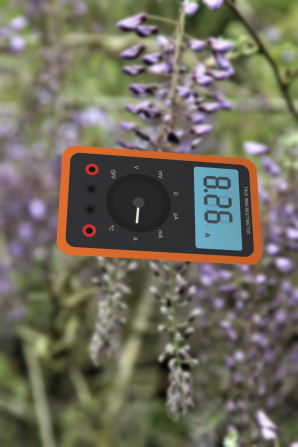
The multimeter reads 8.26A
